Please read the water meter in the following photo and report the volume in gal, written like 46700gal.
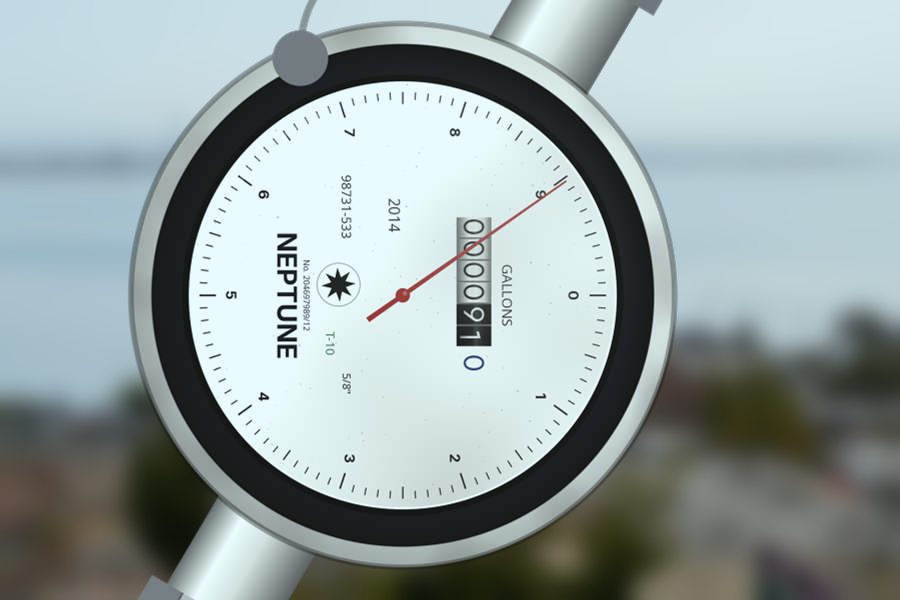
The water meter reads 909.0gal
